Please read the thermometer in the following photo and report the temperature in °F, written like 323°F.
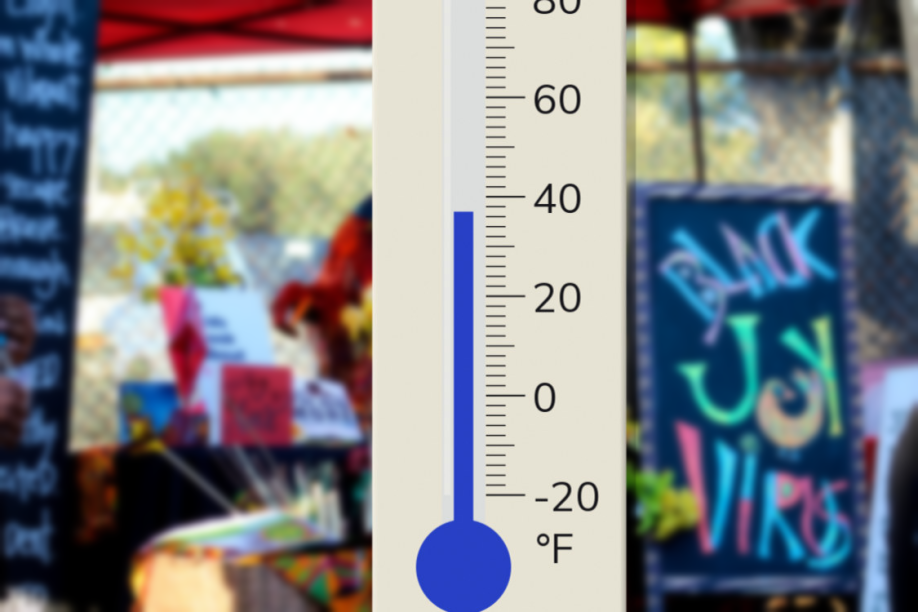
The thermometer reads 37°F
